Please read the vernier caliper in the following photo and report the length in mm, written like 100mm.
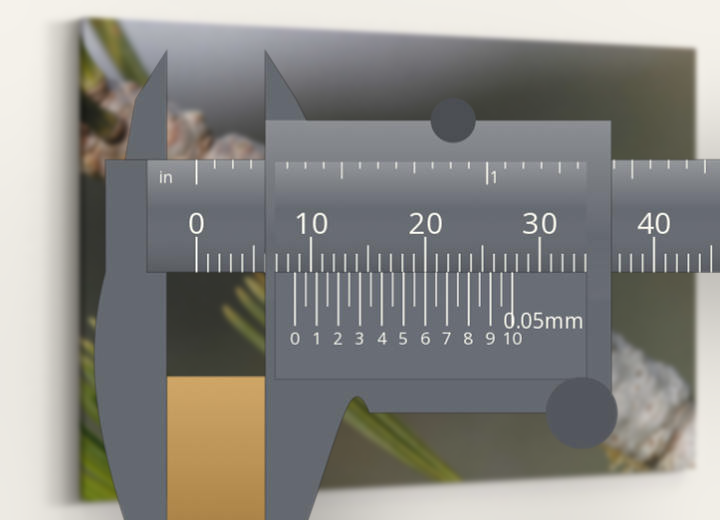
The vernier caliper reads 8.6mm
